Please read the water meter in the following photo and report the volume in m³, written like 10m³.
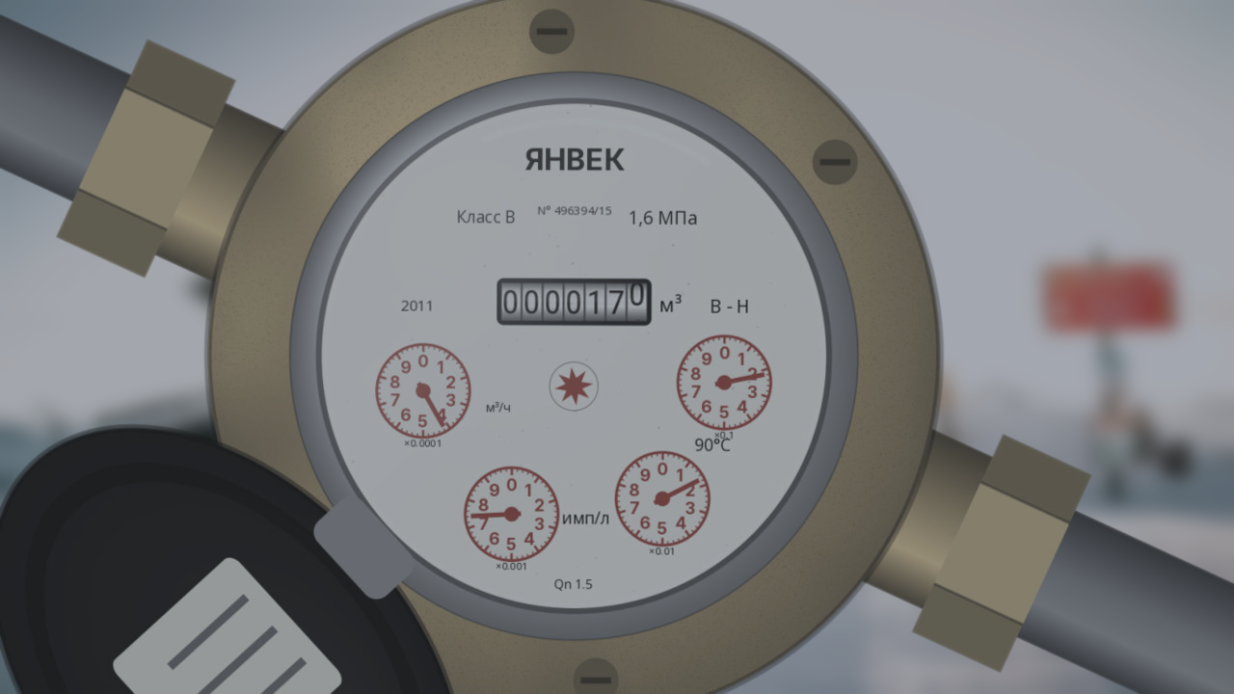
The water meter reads 170.2174m³
